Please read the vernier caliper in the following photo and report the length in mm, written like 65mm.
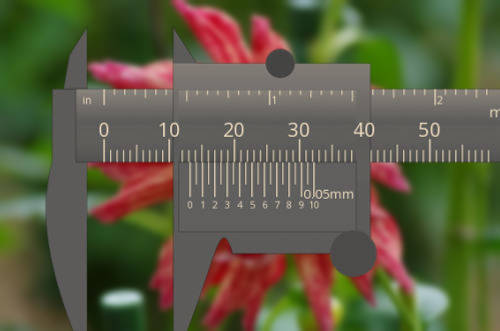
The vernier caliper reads 13.2mm
